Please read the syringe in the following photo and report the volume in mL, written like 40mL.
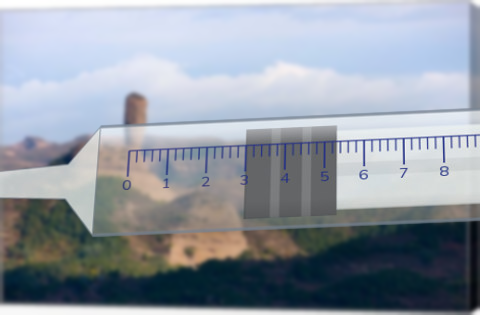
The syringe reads 3mL
